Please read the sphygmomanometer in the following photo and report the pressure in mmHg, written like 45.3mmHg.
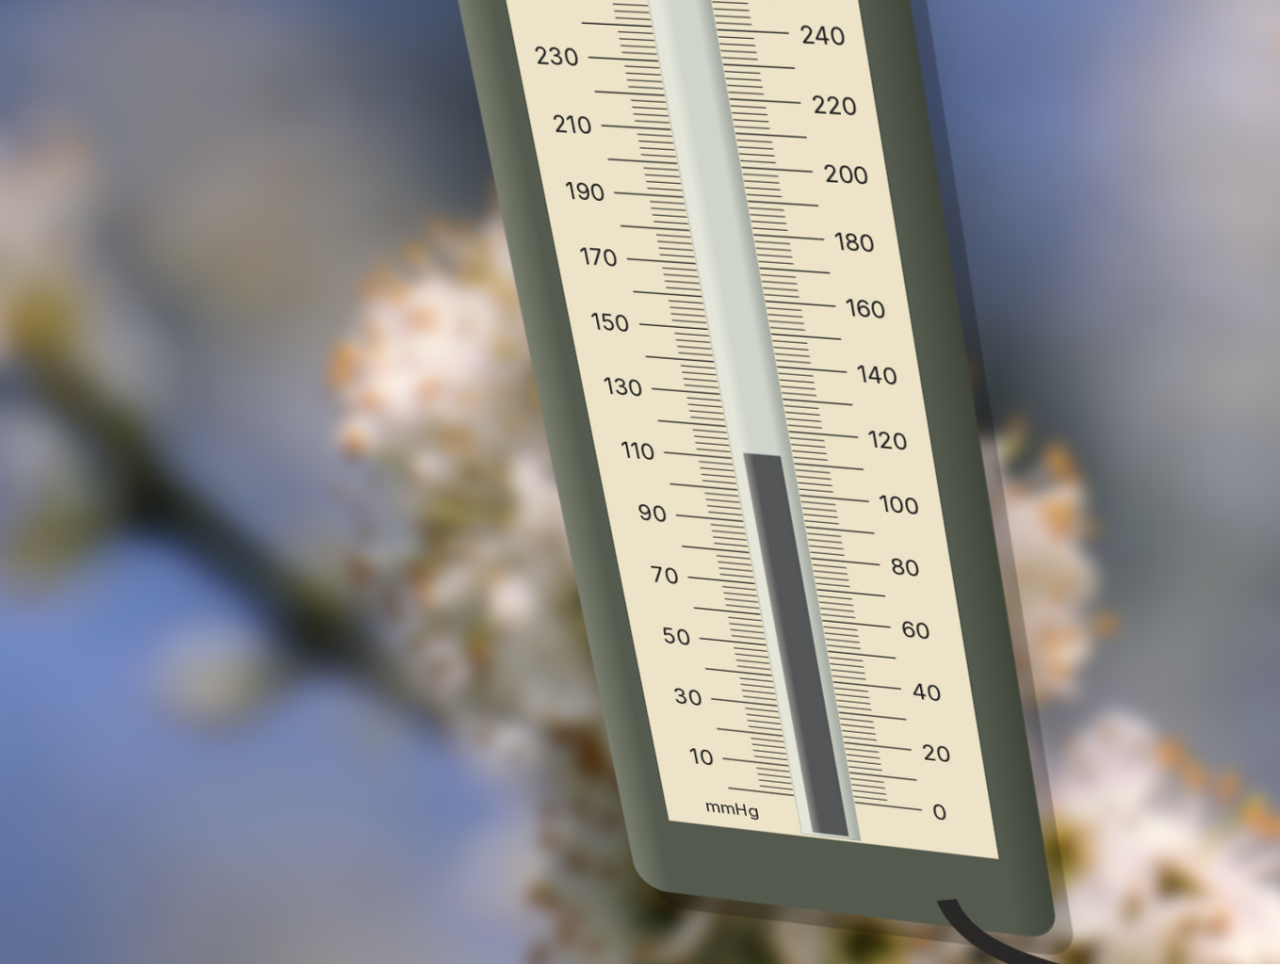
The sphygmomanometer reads 112mmHg
